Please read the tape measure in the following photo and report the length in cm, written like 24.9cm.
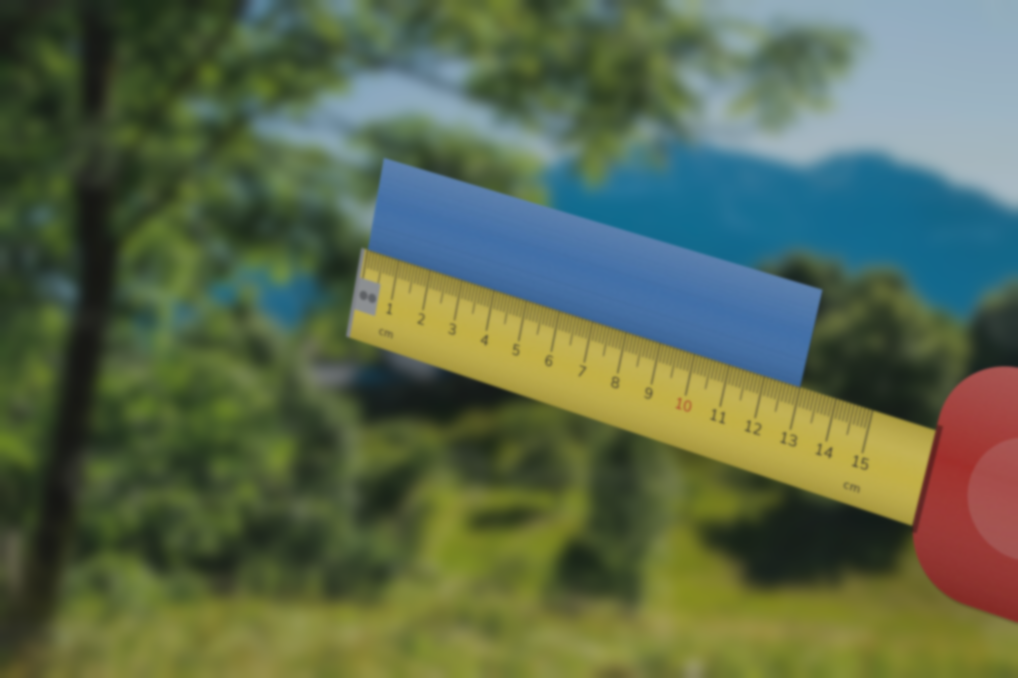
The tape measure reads 13cm
